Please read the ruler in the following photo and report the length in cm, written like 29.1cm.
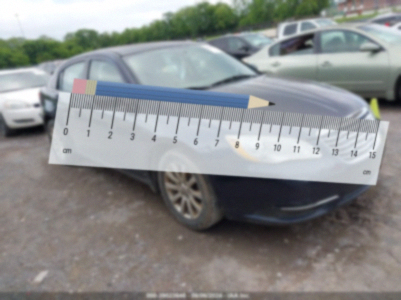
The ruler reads 9.5cm
